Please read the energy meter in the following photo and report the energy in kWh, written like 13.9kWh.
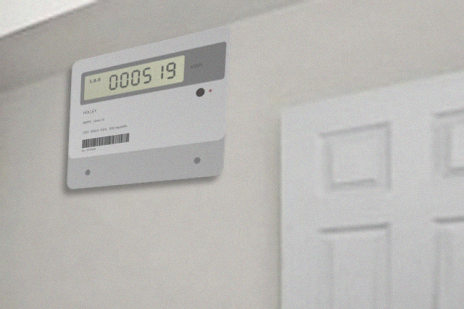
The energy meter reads 519kWh
